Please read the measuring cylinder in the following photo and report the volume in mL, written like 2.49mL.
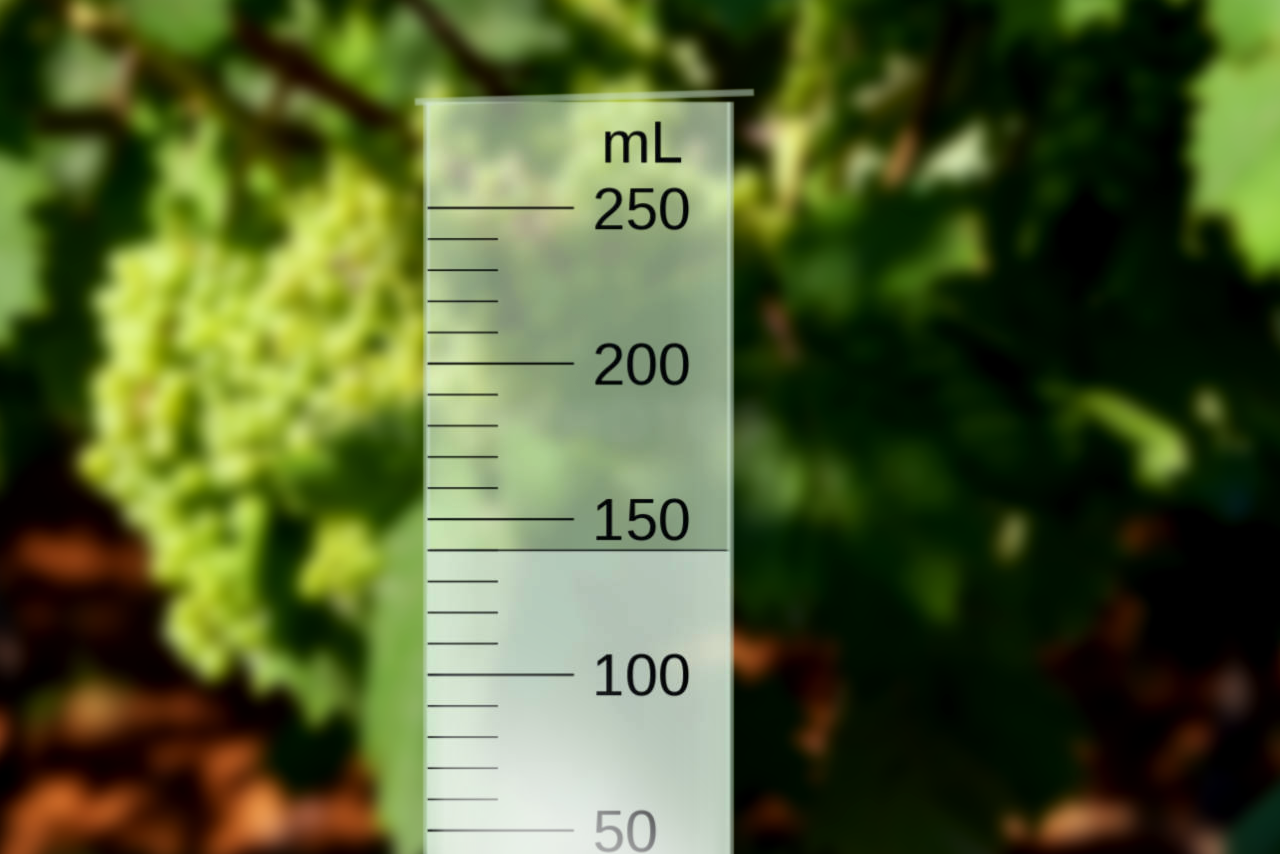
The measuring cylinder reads 140mL
